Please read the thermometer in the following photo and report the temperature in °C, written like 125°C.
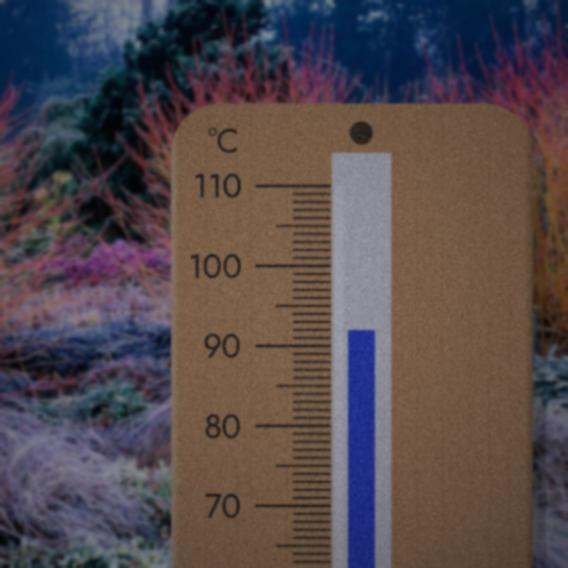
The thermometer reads 92°C
